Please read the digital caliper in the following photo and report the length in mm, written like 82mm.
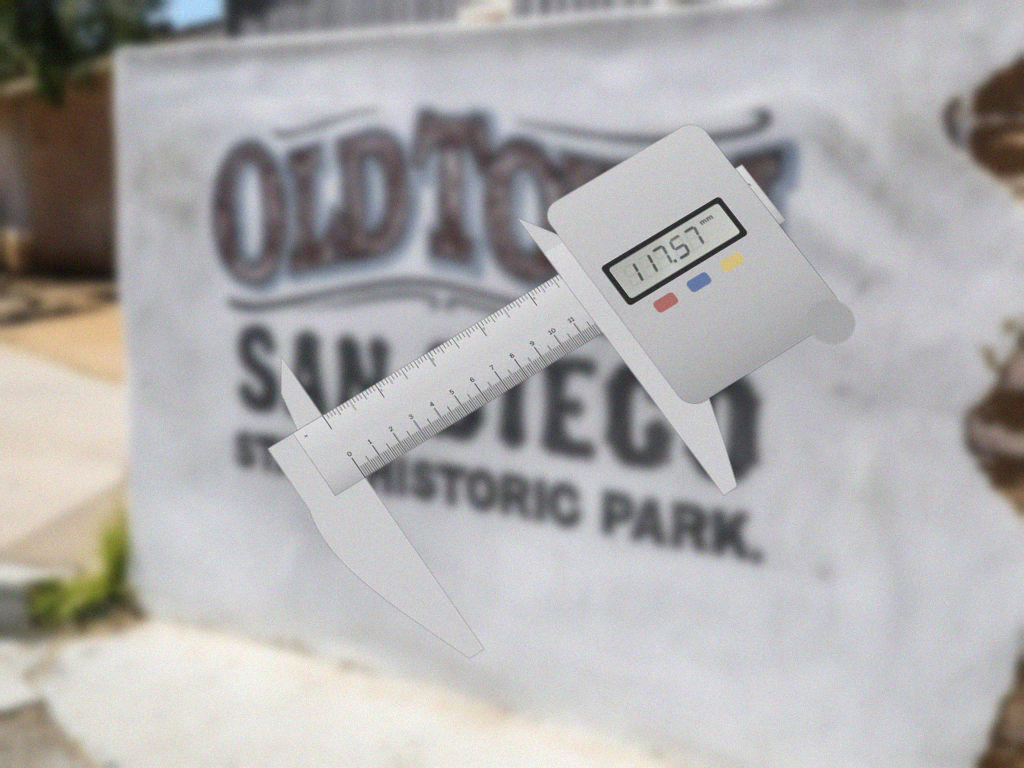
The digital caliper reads 117.57mm
